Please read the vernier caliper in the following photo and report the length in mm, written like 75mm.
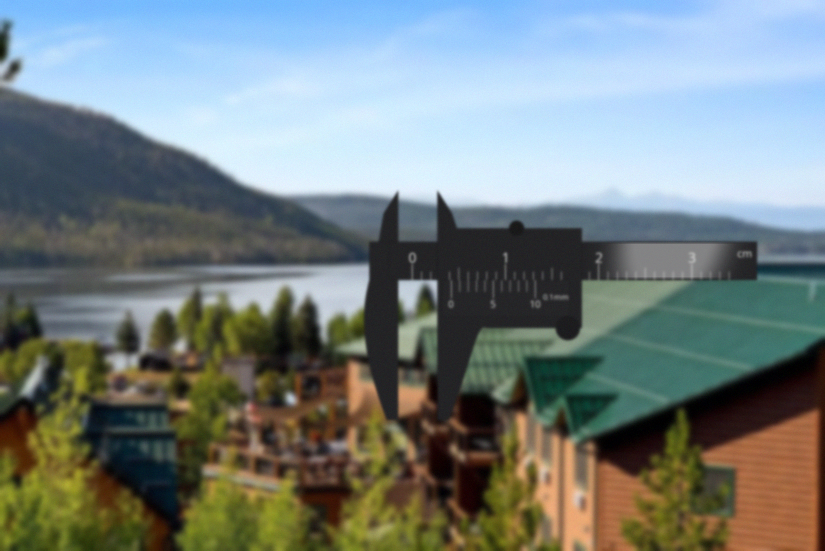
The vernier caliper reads 4.2mm
